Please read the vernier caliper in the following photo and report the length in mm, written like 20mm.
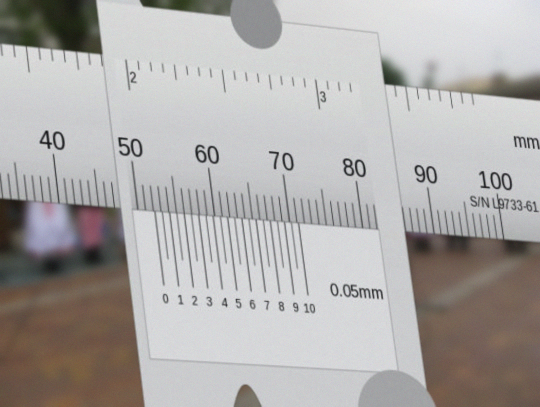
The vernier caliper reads 52.2mm
